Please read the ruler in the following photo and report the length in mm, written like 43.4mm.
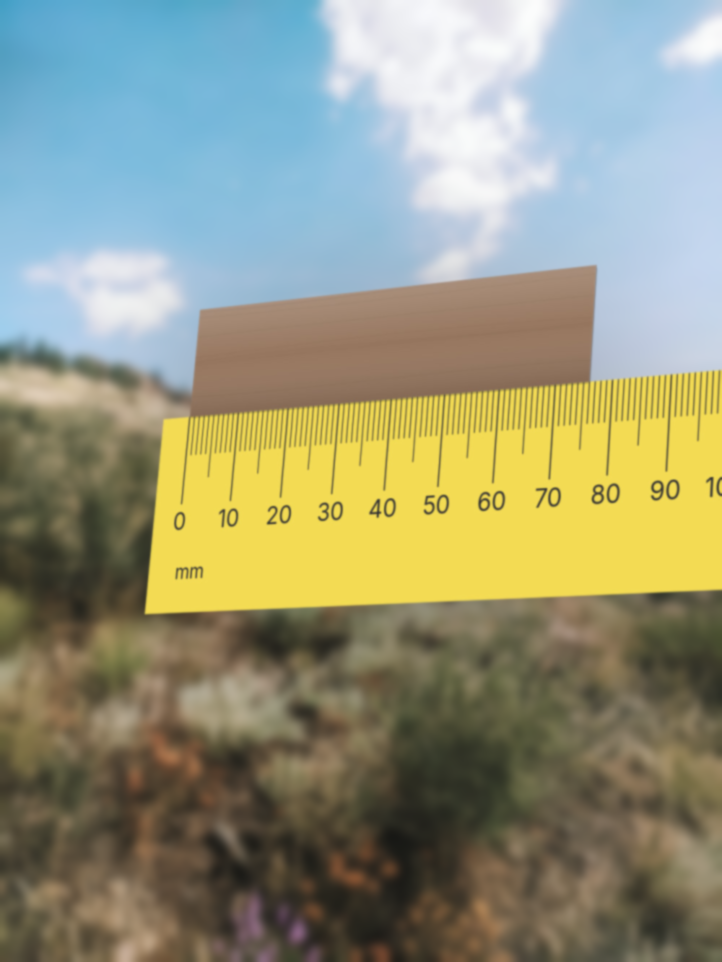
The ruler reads 76mm
